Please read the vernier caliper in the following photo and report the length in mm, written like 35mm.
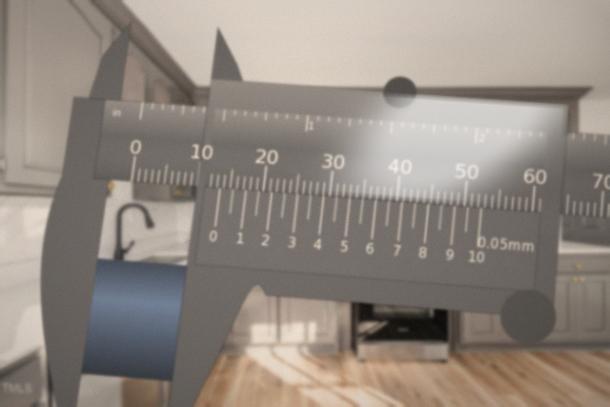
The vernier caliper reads 13.5mm
